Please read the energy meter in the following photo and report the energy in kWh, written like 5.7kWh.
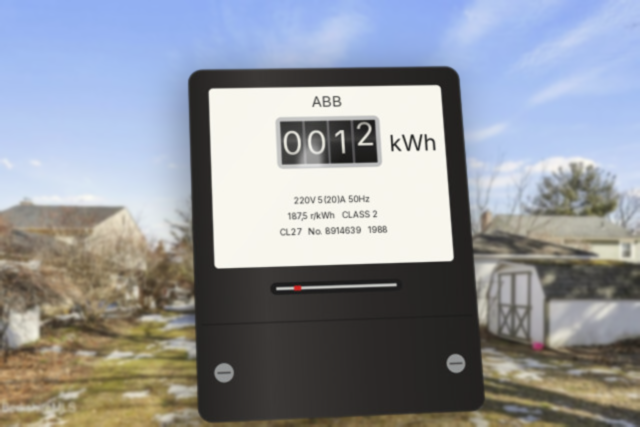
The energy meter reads 12kWh
